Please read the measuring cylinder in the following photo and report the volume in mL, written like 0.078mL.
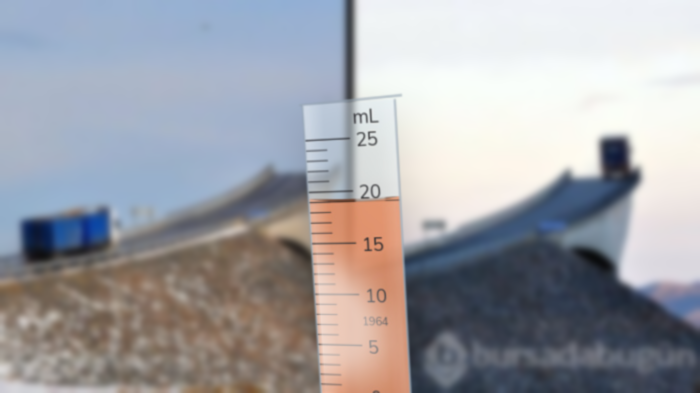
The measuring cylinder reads 19mL
